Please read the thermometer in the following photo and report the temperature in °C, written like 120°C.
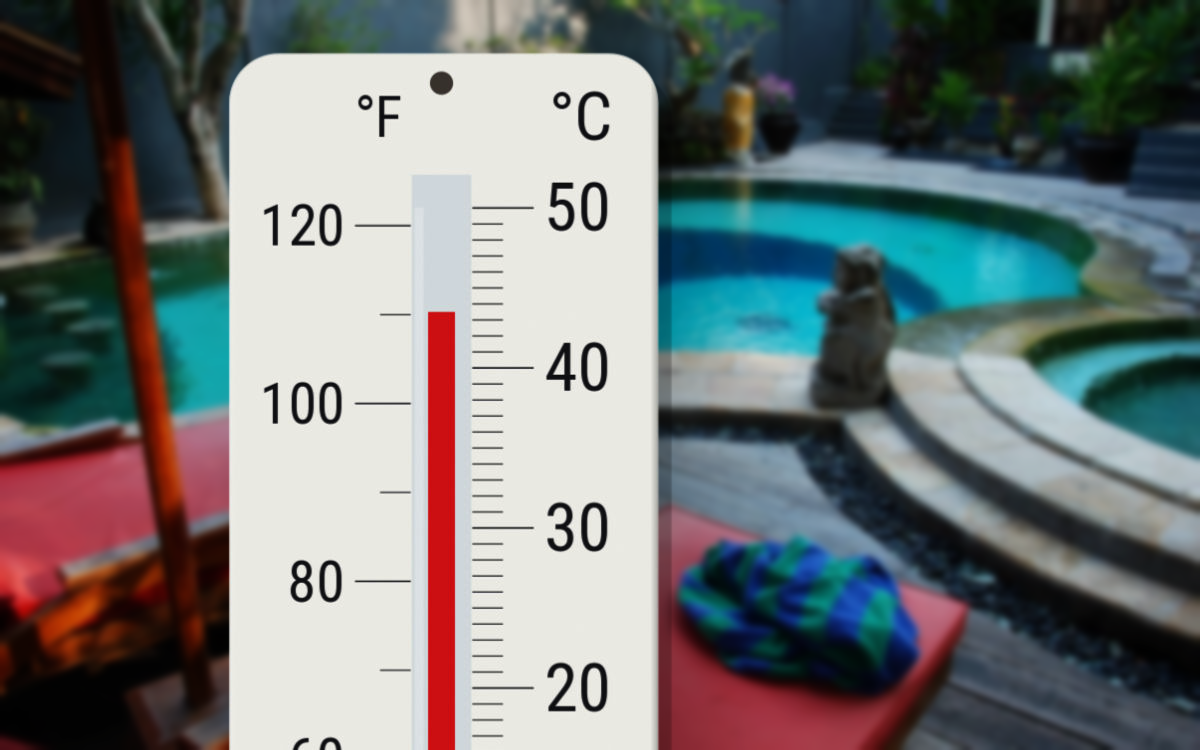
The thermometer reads 43.5°C
